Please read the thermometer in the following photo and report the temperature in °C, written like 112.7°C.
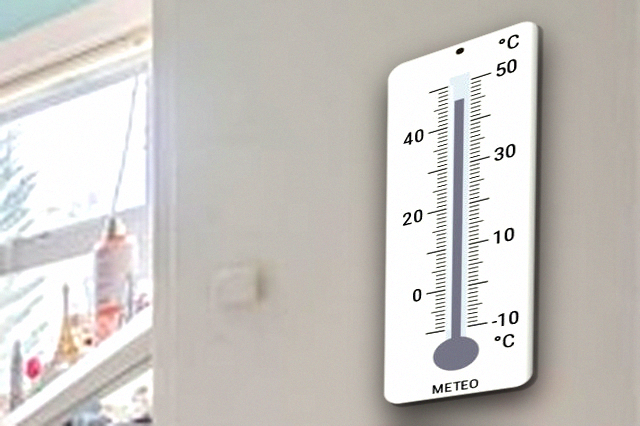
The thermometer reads 46°C
